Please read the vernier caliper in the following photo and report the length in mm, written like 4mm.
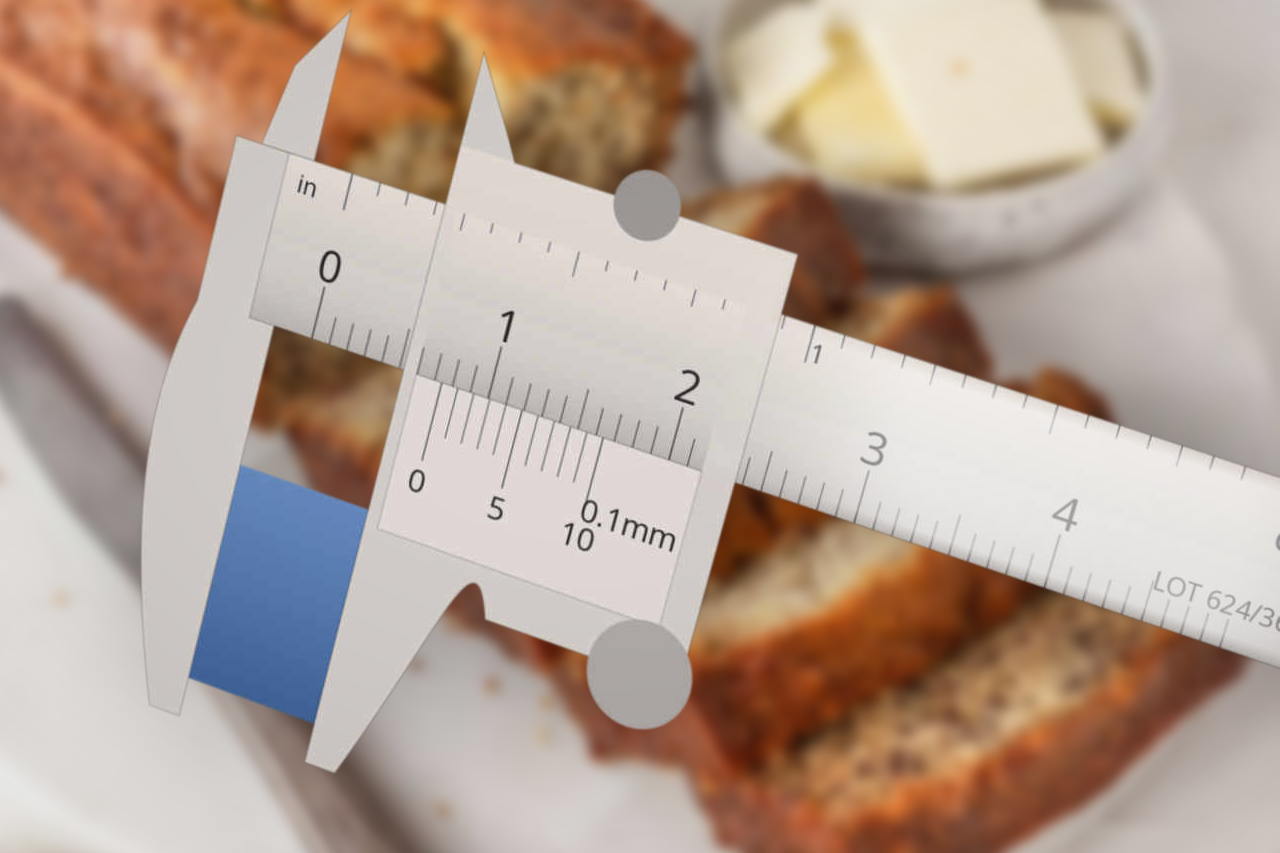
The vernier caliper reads 7.4mm
